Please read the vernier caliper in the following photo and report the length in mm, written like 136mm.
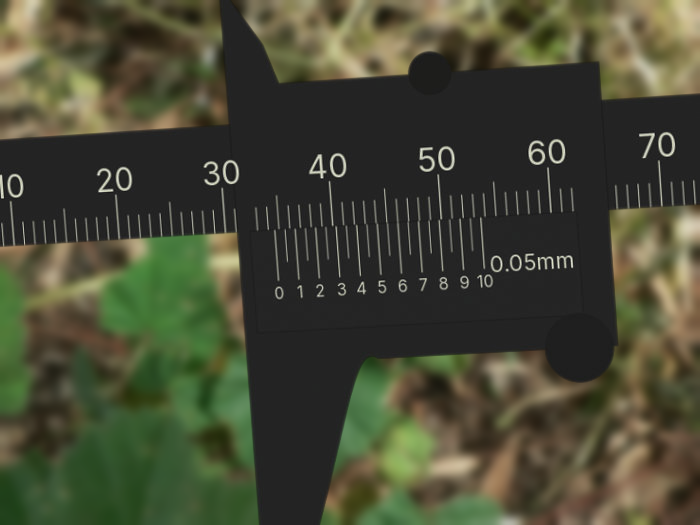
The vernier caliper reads 34.6mm
